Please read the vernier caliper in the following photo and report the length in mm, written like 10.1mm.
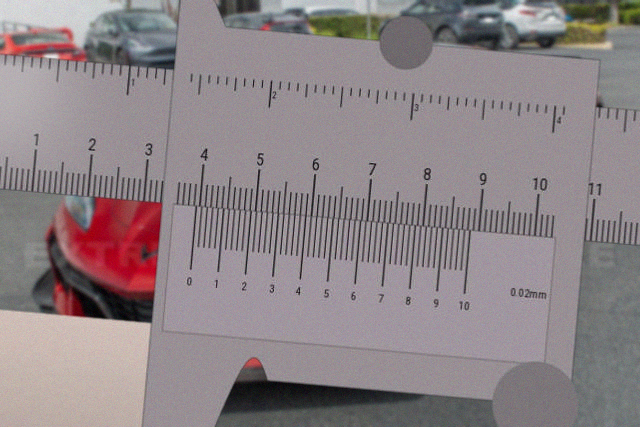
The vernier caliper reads 39.4mm
